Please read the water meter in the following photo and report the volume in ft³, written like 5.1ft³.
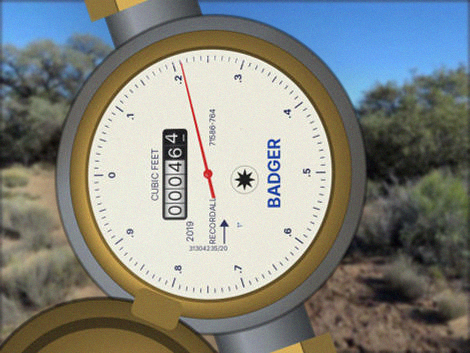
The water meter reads 464.21ft³
